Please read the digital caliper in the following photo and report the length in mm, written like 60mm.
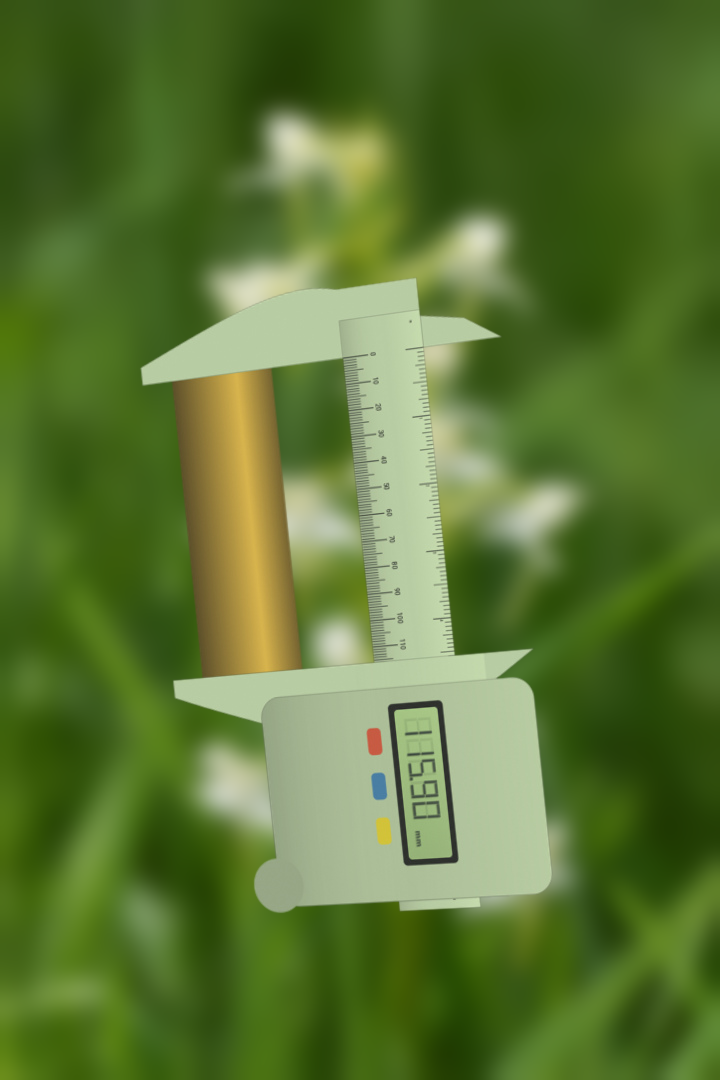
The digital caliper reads 115.90mm
